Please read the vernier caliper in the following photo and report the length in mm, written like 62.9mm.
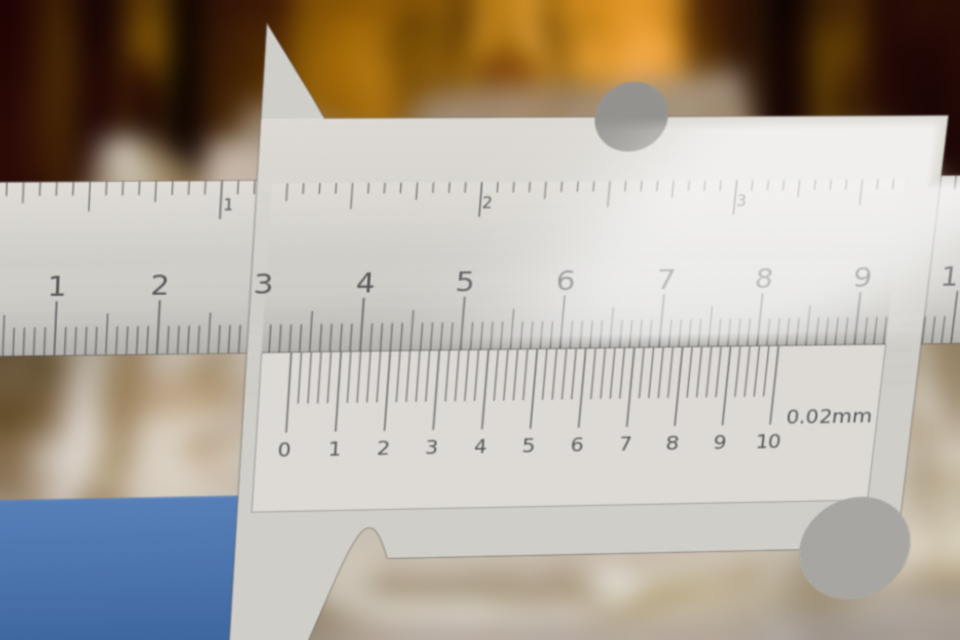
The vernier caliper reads 33.2mm
